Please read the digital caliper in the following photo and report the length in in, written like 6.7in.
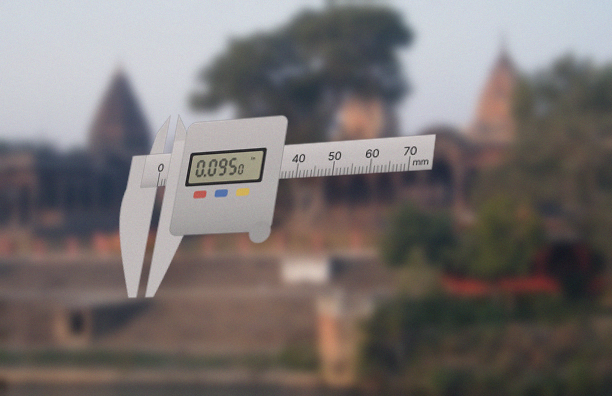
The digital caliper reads 0.0950in
